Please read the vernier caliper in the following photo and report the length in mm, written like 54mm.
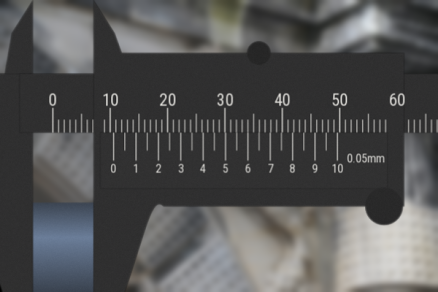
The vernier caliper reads 10.6mm
